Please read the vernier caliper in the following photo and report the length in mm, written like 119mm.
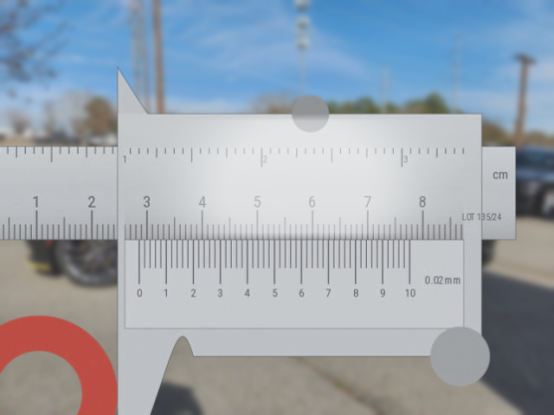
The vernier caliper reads 28.6mm
